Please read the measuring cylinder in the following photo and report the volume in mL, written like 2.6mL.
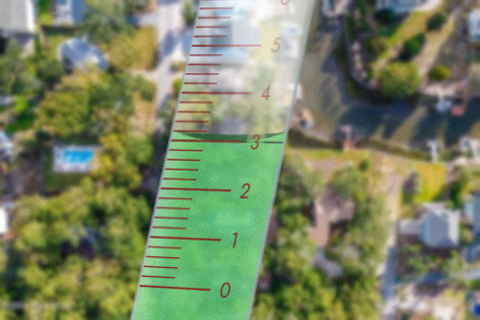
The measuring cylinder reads 3mL
